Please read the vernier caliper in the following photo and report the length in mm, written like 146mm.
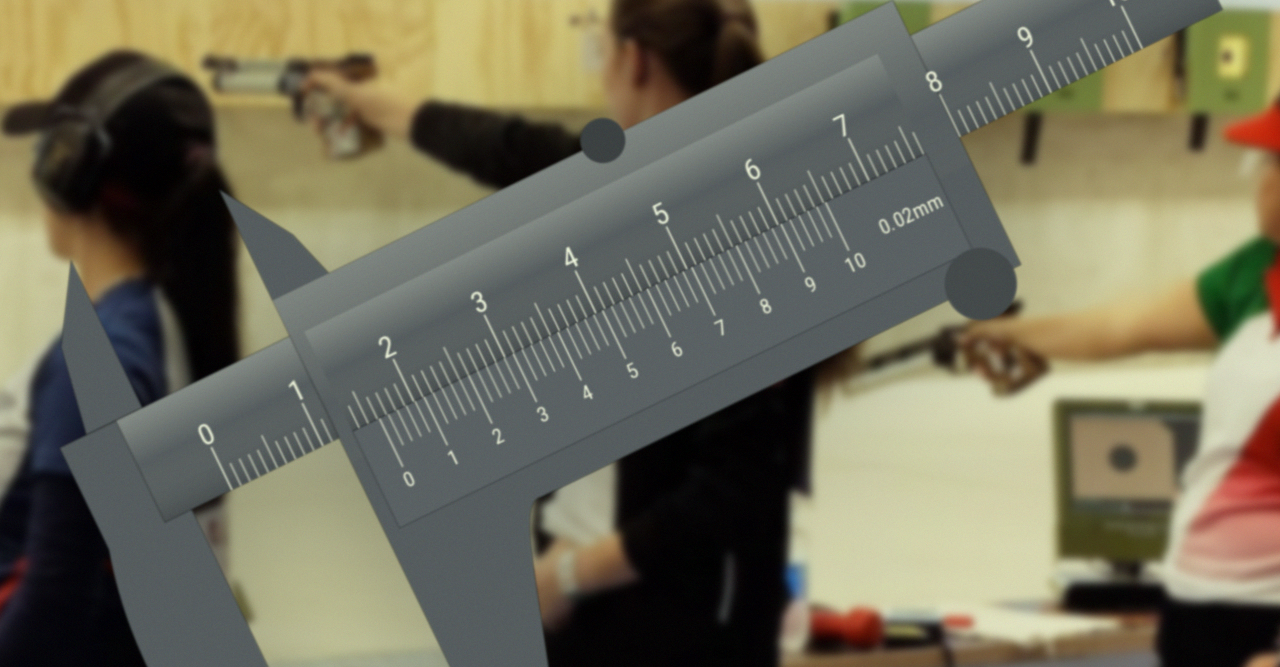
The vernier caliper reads 16.2mm
